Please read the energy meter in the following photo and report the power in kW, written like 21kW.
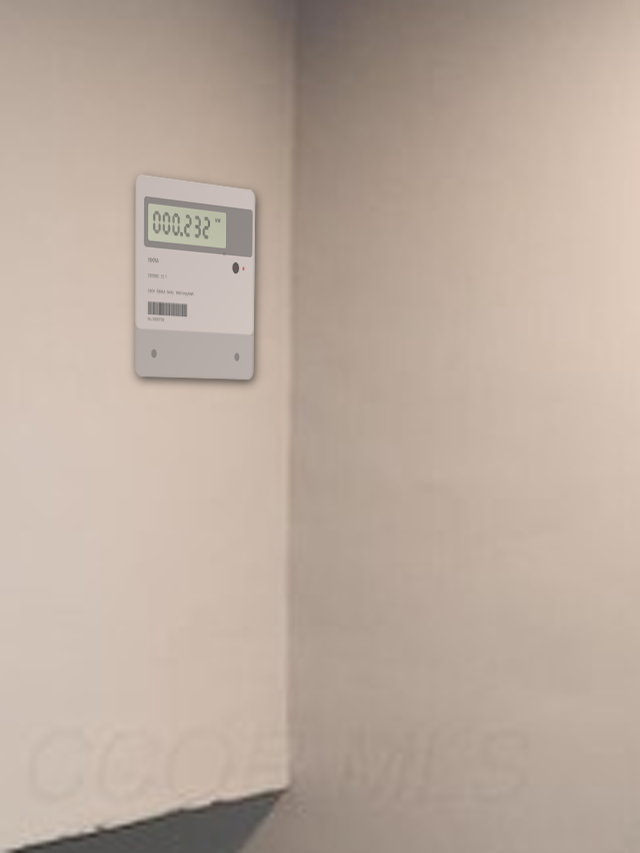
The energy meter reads 0.232kW
